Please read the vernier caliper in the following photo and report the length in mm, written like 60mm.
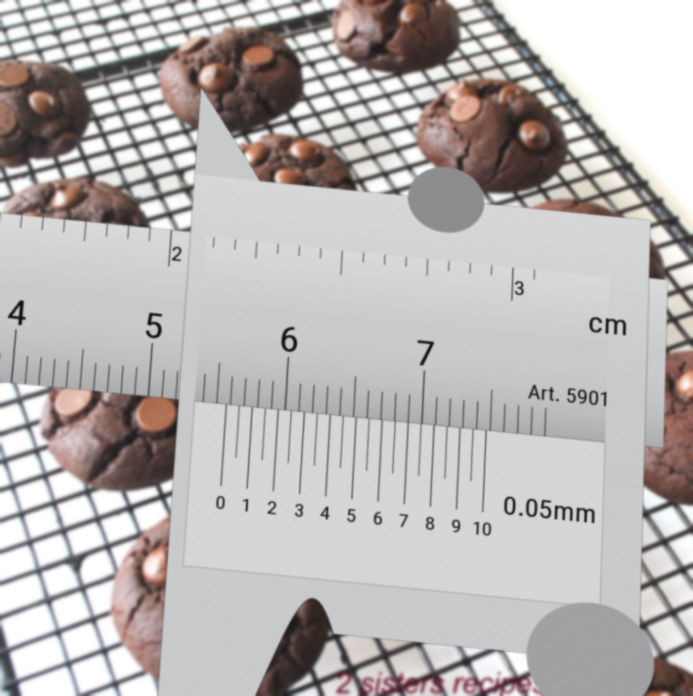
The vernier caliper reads 55.7mm
